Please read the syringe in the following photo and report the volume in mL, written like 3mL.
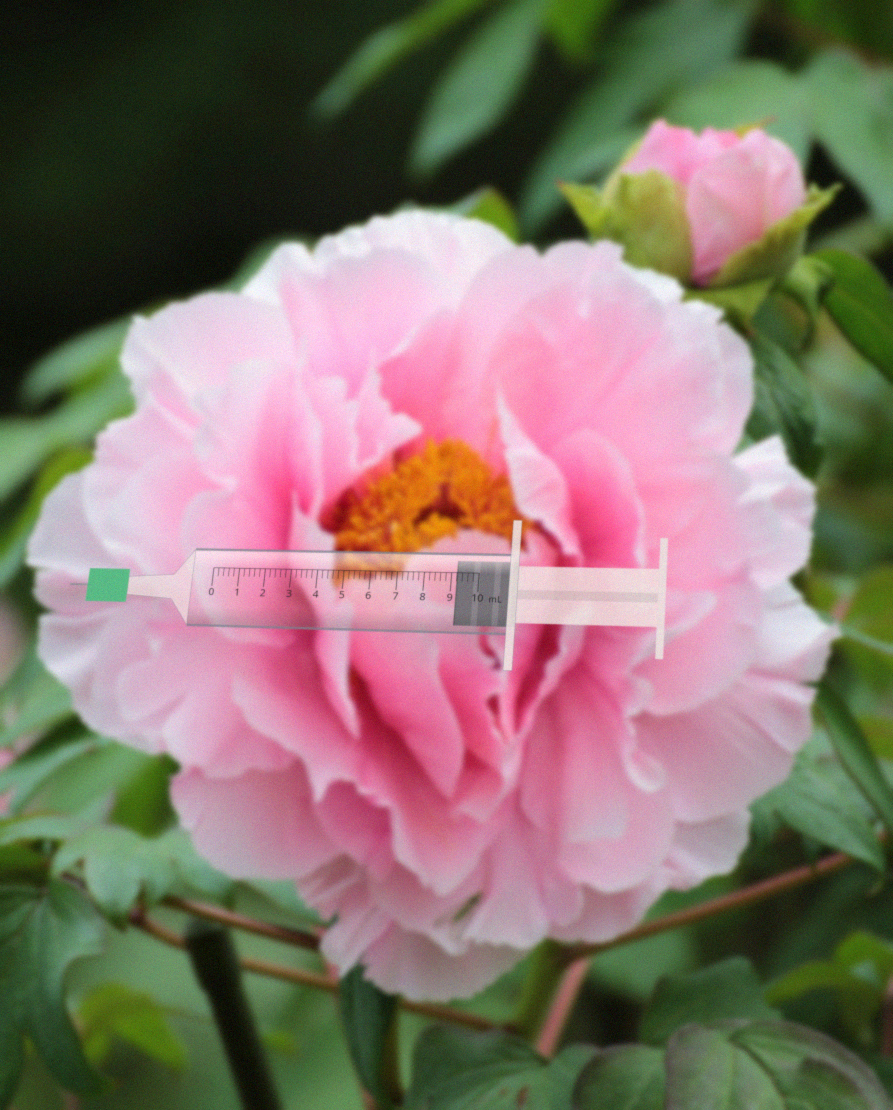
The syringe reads 9.2mL
